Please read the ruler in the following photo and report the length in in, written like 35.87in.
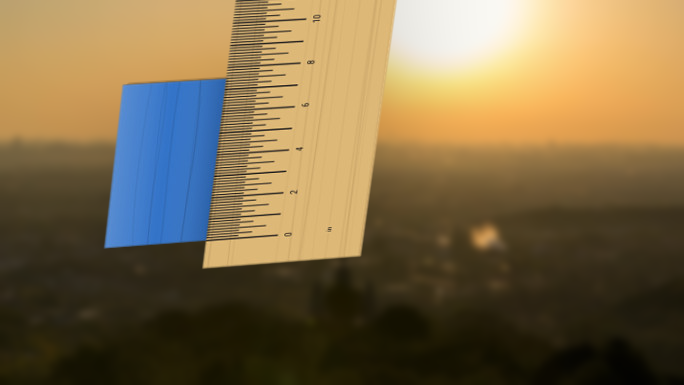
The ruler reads 7.5in
